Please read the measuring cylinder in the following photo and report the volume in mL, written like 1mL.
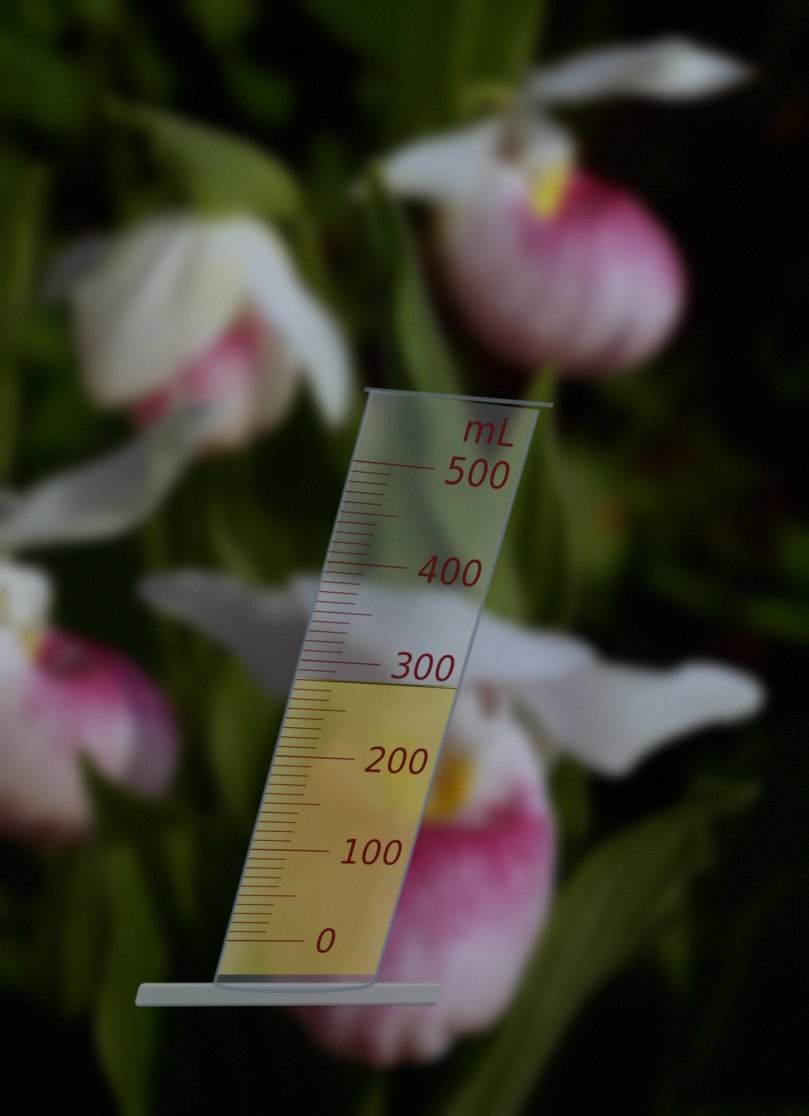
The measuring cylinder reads 280mL
